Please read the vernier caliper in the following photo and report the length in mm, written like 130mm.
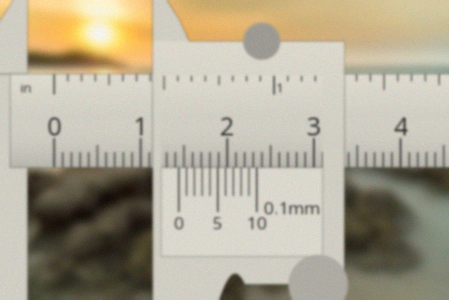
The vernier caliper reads 14.4mm
